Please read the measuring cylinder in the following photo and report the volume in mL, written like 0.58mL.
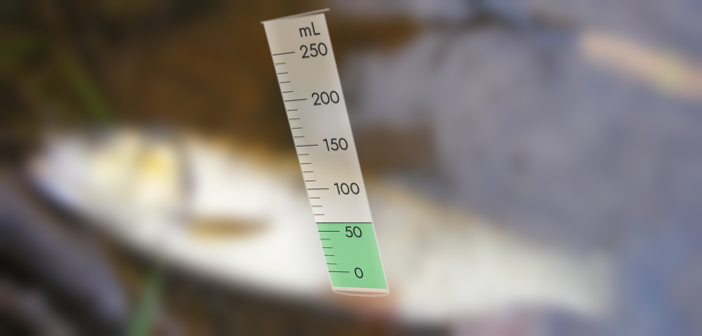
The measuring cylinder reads 60mL
